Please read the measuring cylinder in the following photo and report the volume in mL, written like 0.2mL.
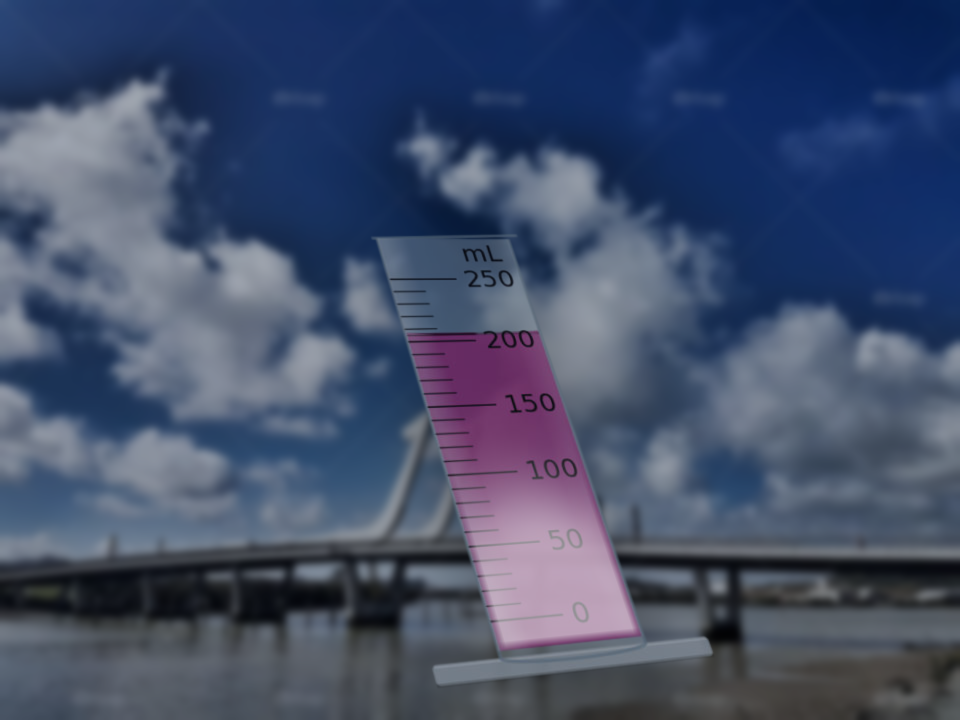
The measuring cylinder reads 205mL
